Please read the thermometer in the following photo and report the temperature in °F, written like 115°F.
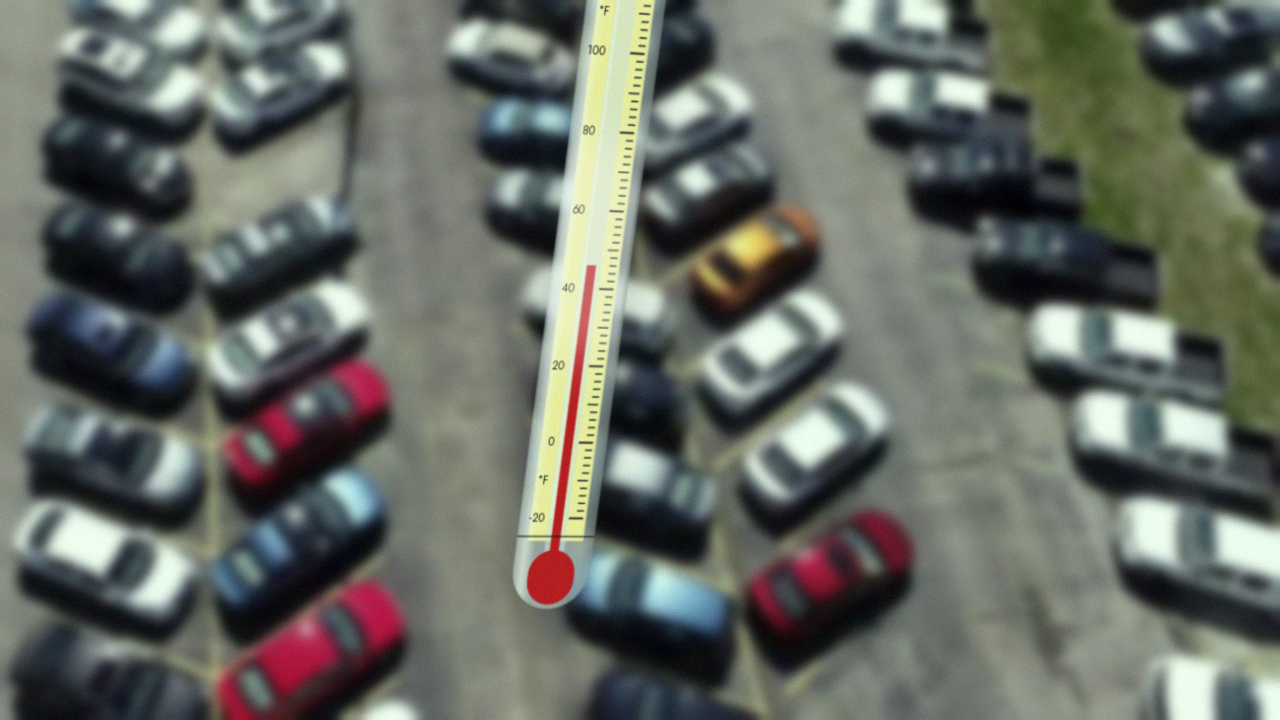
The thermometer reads 46°F
